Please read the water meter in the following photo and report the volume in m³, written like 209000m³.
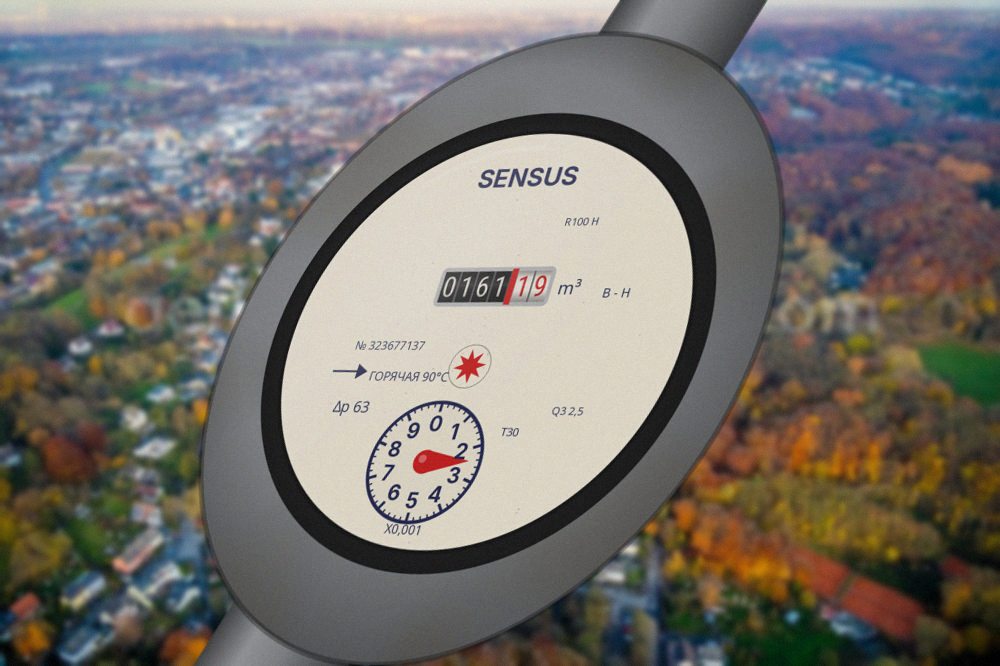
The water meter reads 161.192m³
